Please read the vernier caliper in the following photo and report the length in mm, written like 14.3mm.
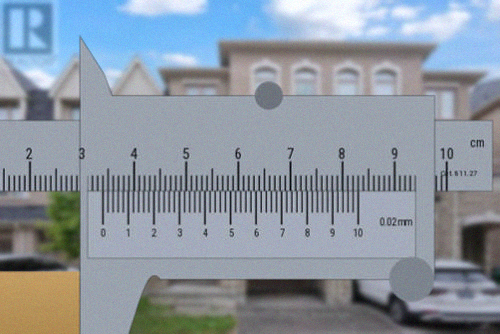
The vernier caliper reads 34.0mm
